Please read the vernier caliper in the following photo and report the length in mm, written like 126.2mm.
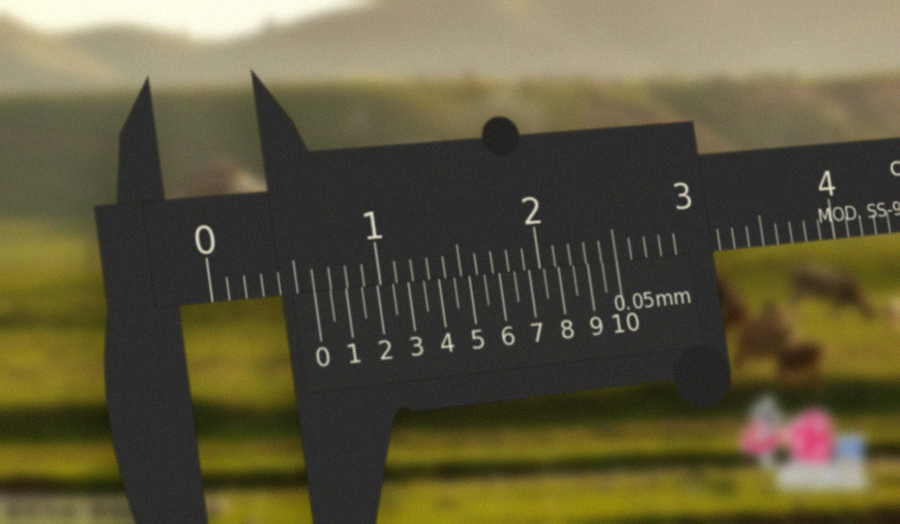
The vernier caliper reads 6.0mm
